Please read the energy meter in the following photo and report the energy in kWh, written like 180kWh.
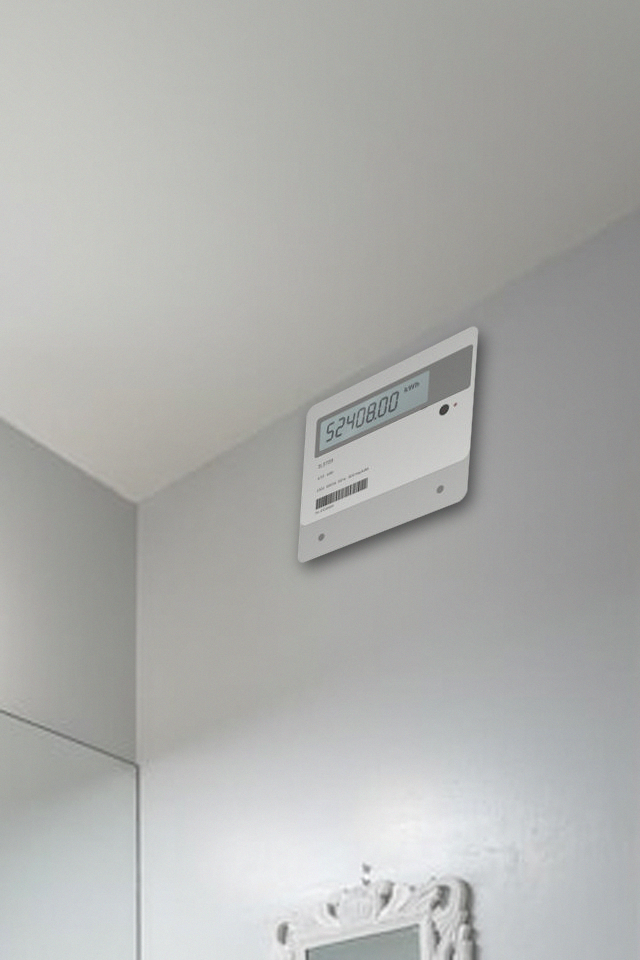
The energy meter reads 52408.00kWh
